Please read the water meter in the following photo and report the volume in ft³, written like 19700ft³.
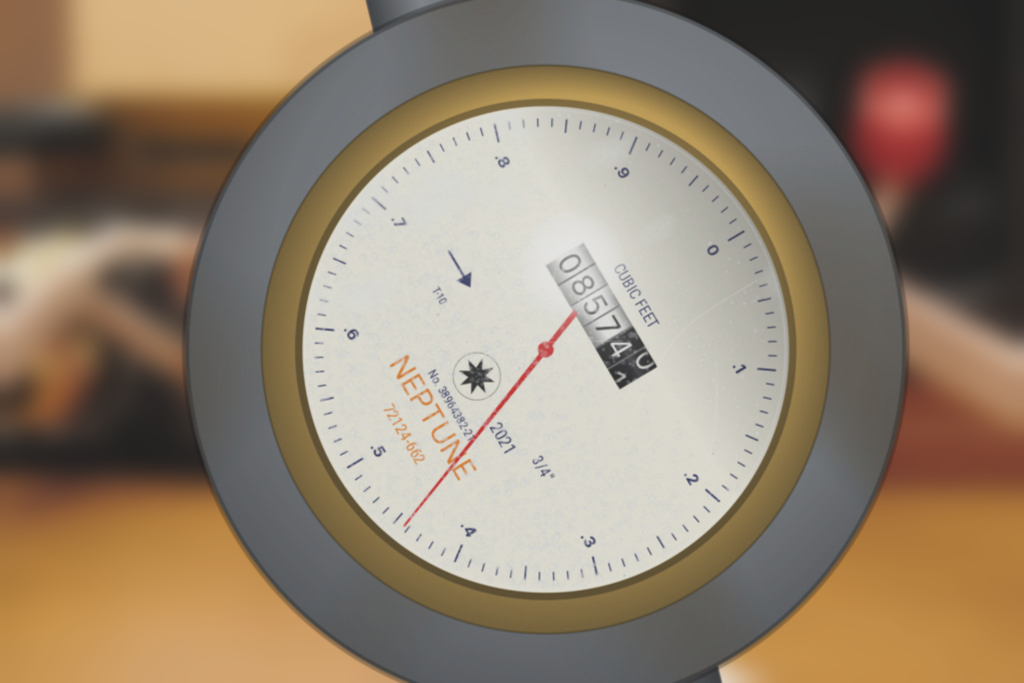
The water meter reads 85740.44ft³
